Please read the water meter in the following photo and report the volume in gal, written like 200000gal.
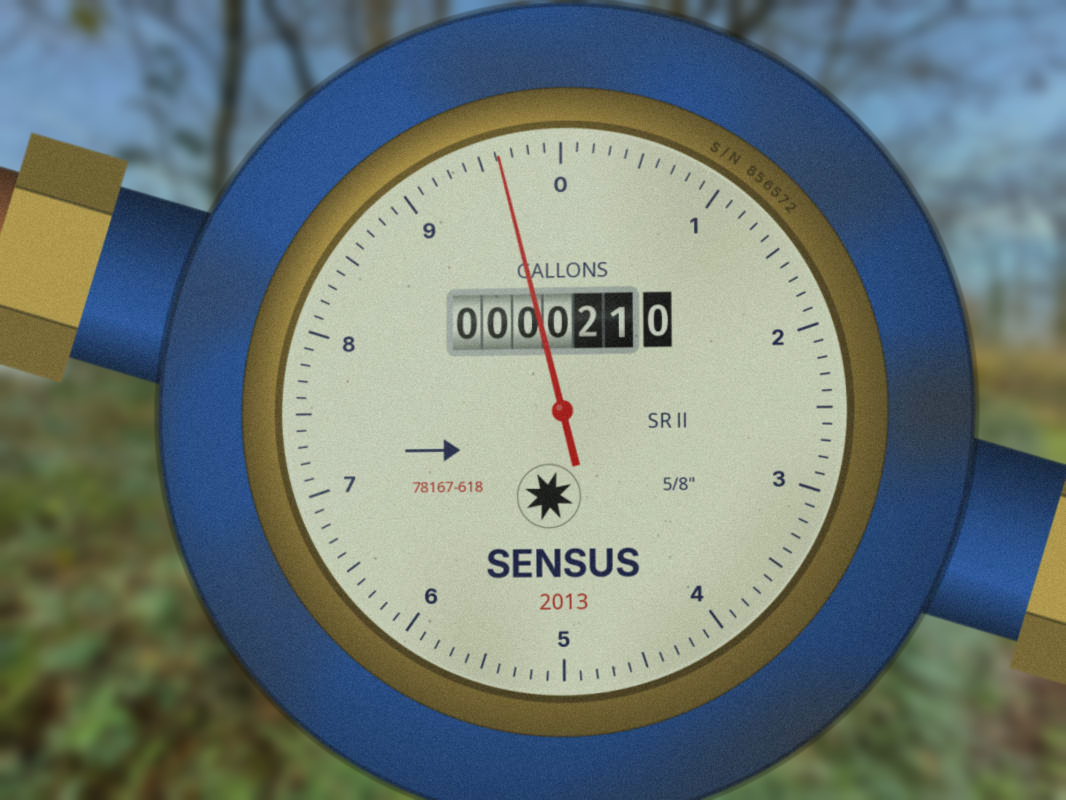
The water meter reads 209.6gal
